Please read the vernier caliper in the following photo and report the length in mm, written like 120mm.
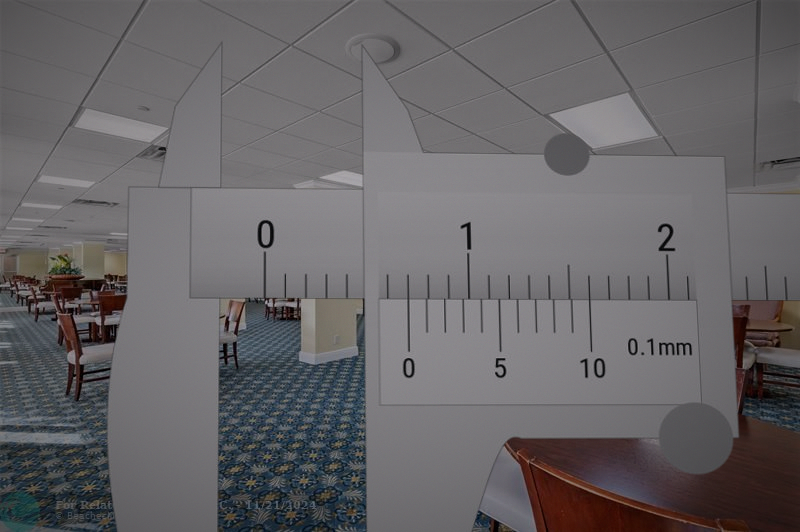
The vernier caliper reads 7.0mm
